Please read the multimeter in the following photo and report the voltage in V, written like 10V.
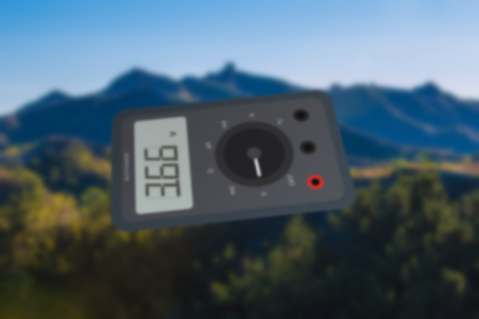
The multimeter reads 3.66V
